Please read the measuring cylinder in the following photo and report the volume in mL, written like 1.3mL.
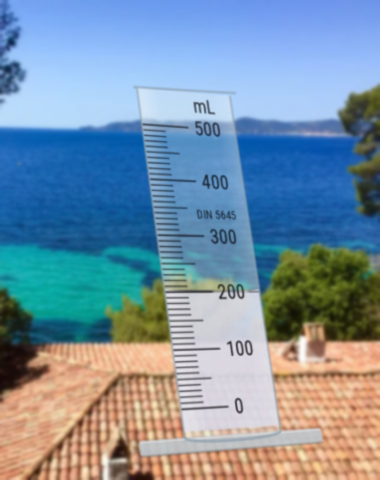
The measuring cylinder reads 200mL
